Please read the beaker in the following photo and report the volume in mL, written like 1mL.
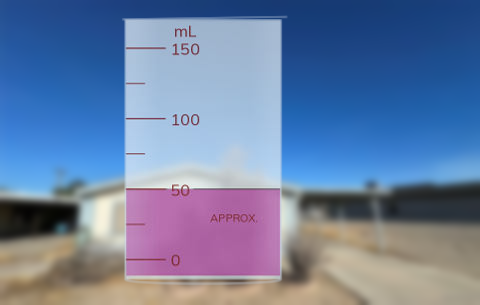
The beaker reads 50mL
